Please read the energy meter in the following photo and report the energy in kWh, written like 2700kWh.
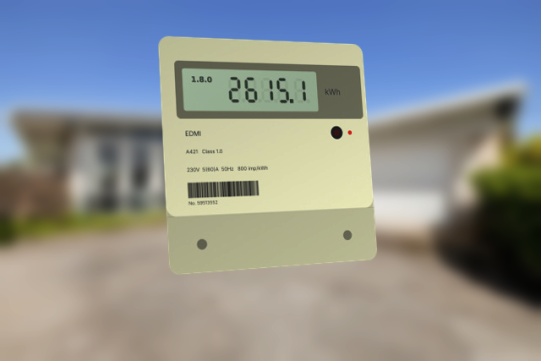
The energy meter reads 2615.1kWh
